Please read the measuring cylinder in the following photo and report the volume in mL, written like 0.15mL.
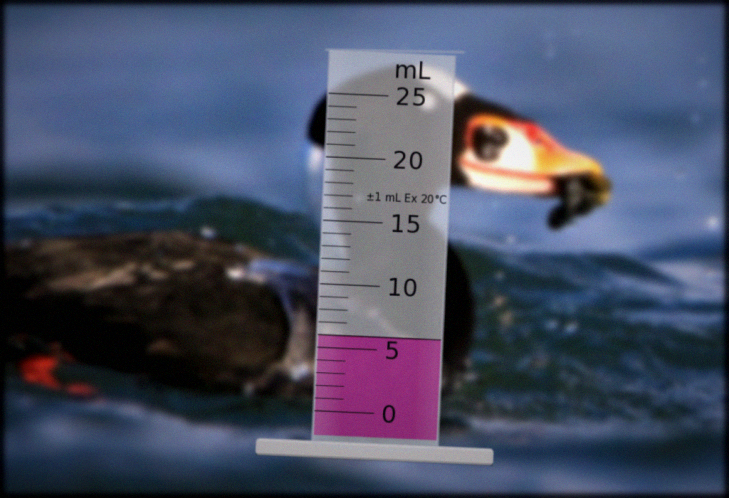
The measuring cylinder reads 6mL
